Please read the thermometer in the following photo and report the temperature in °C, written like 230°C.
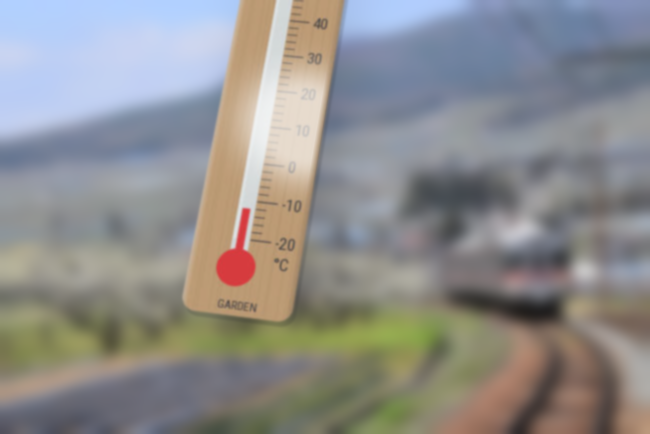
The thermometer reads -12°C
